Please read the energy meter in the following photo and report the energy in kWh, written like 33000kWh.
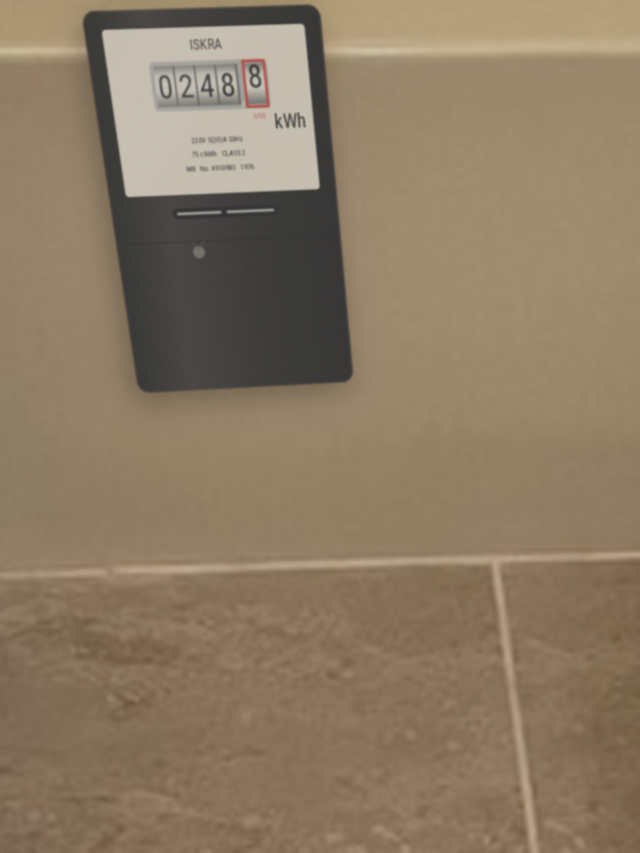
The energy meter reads 248.8kWh
